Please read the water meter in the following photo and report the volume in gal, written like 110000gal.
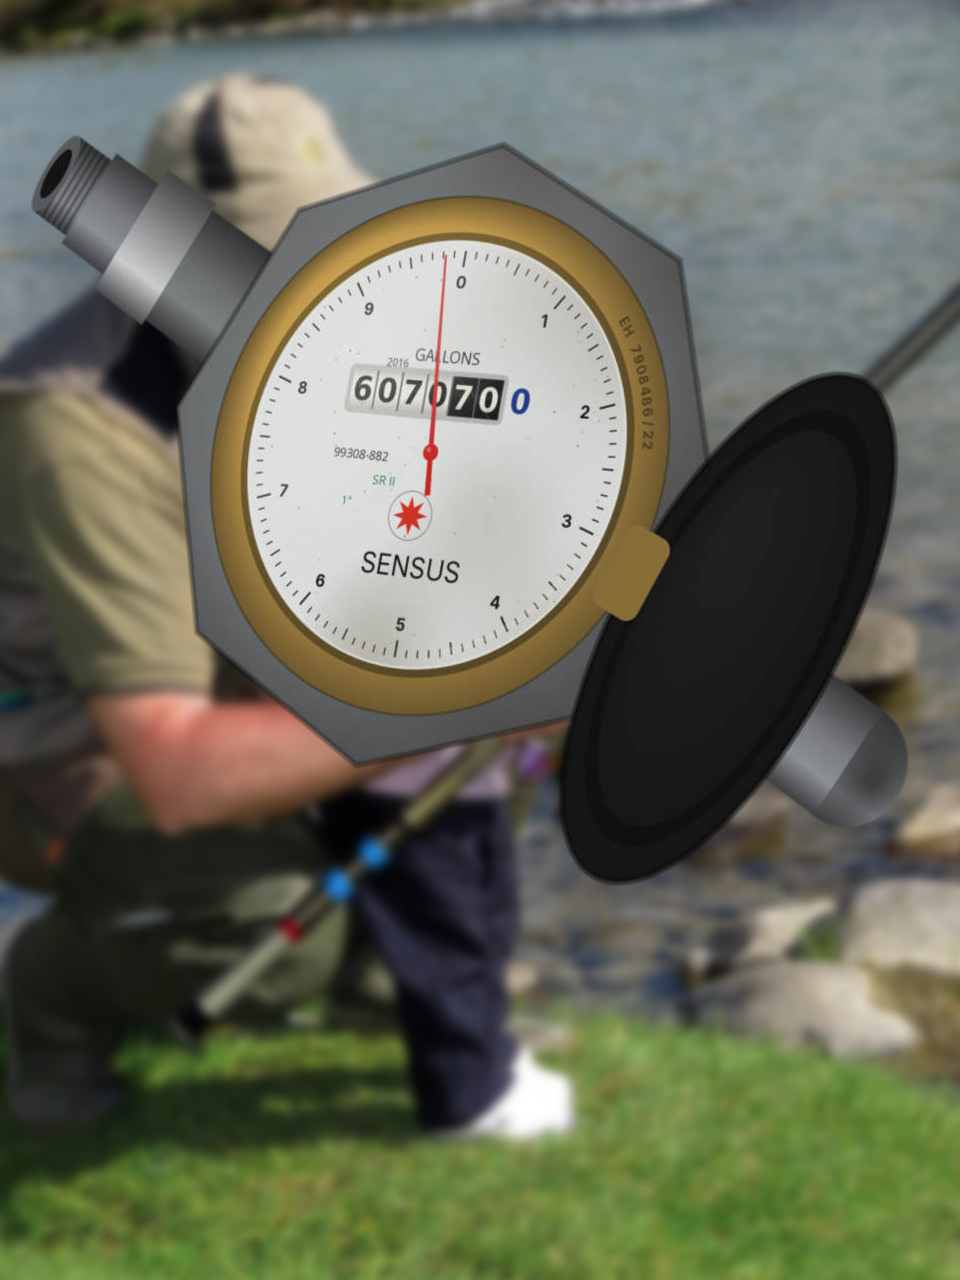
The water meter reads 6070699.8gal
